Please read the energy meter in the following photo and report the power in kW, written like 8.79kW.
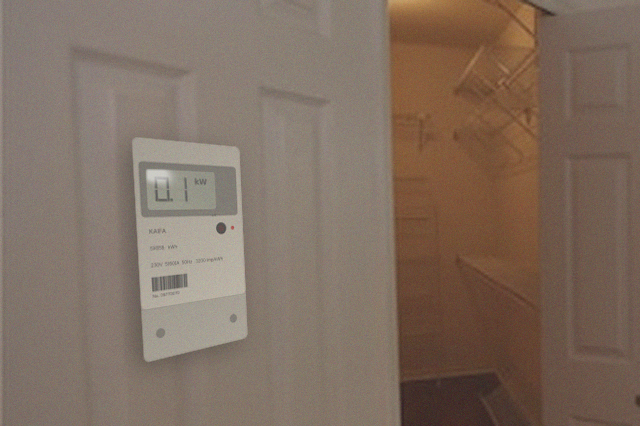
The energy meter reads 0.1kW
